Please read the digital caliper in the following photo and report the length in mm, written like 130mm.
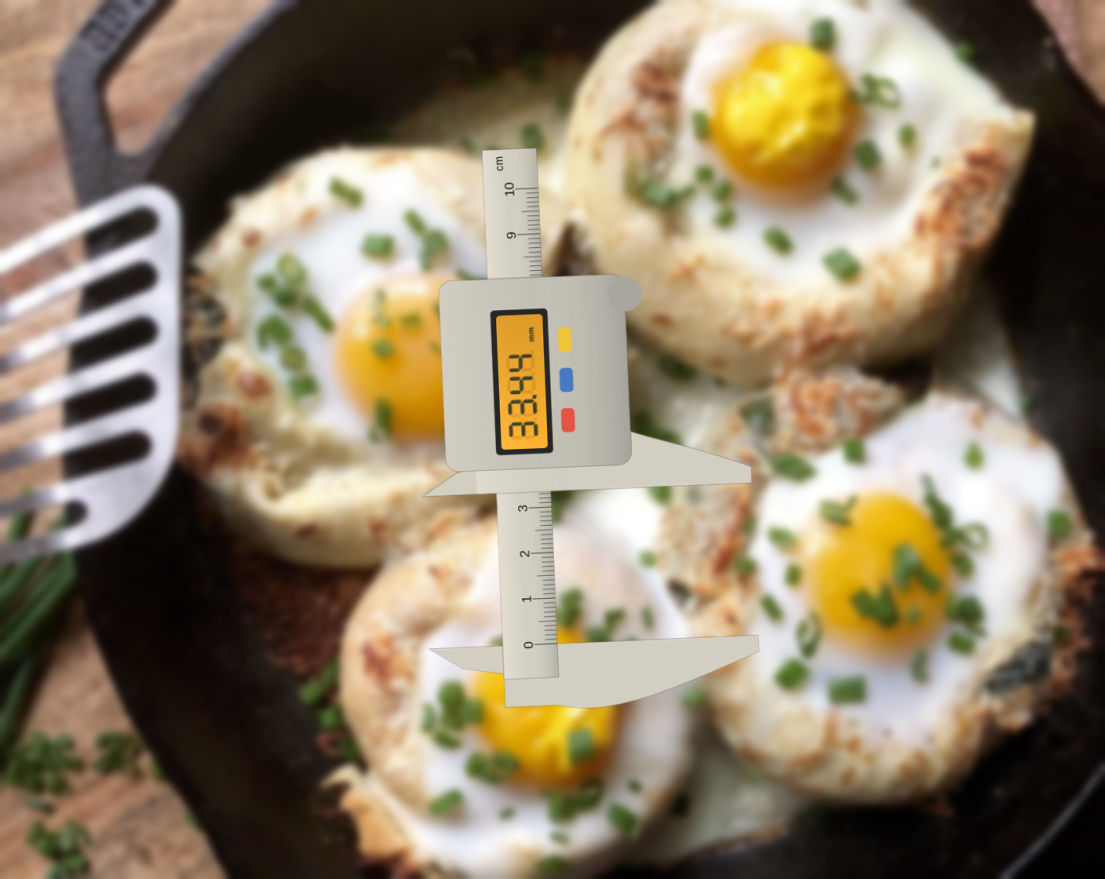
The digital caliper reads 33.44mm
